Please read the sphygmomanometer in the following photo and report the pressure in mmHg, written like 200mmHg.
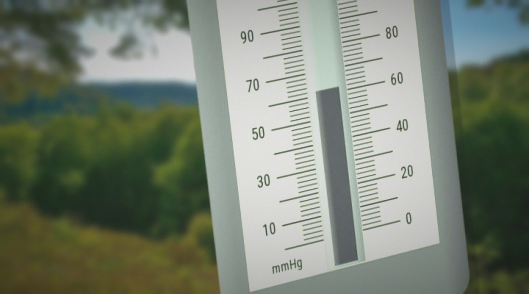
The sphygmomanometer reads 62mmHg
